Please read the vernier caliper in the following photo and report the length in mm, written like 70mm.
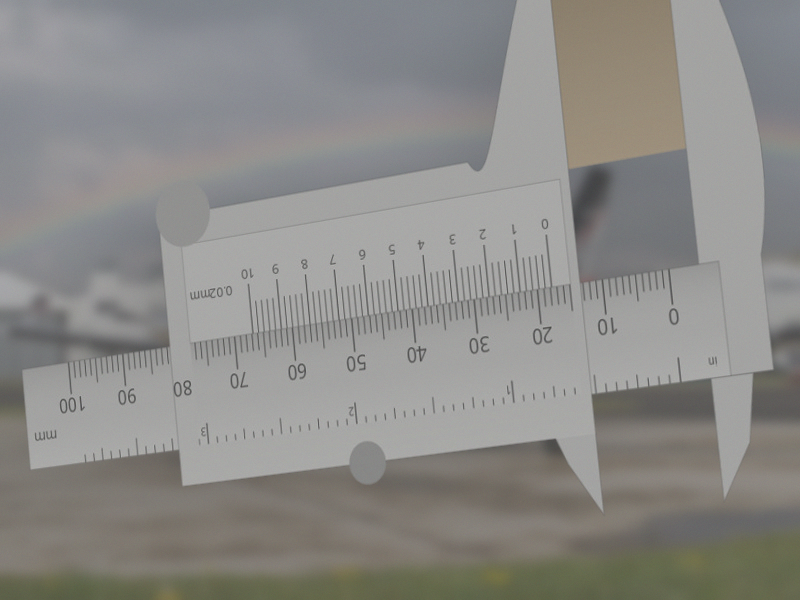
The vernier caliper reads 17.8mm
